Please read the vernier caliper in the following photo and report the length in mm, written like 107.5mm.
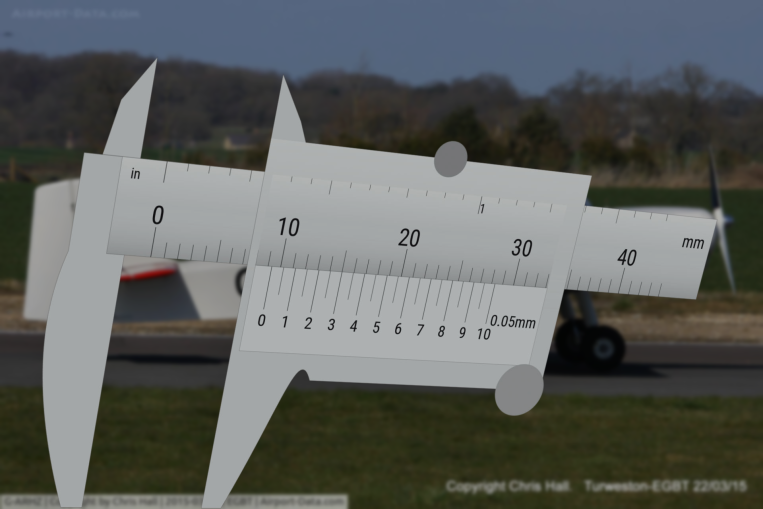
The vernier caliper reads 9.3mm
